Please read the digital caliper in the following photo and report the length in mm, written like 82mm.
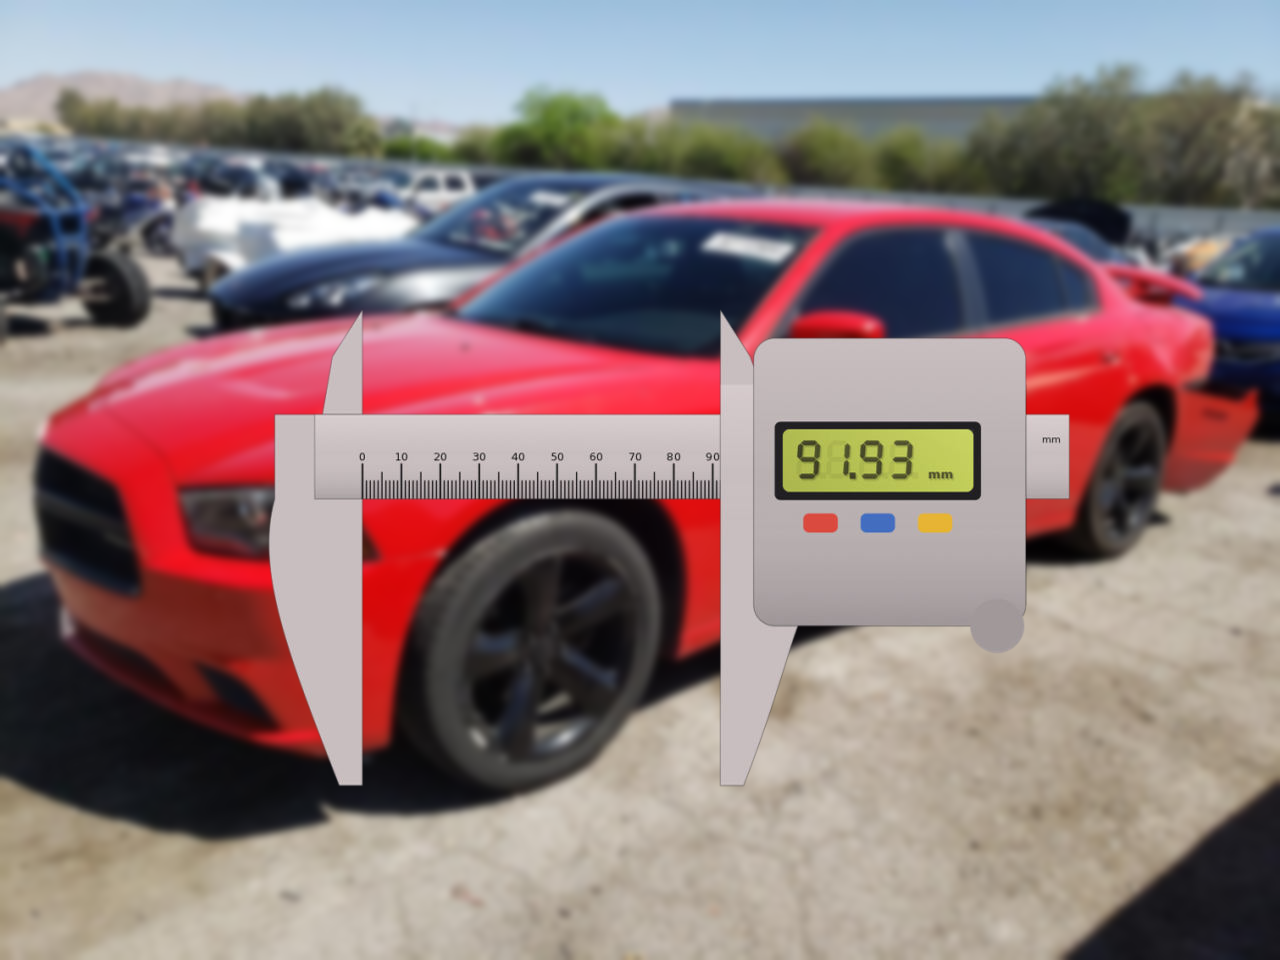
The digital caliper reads 91.93mm
